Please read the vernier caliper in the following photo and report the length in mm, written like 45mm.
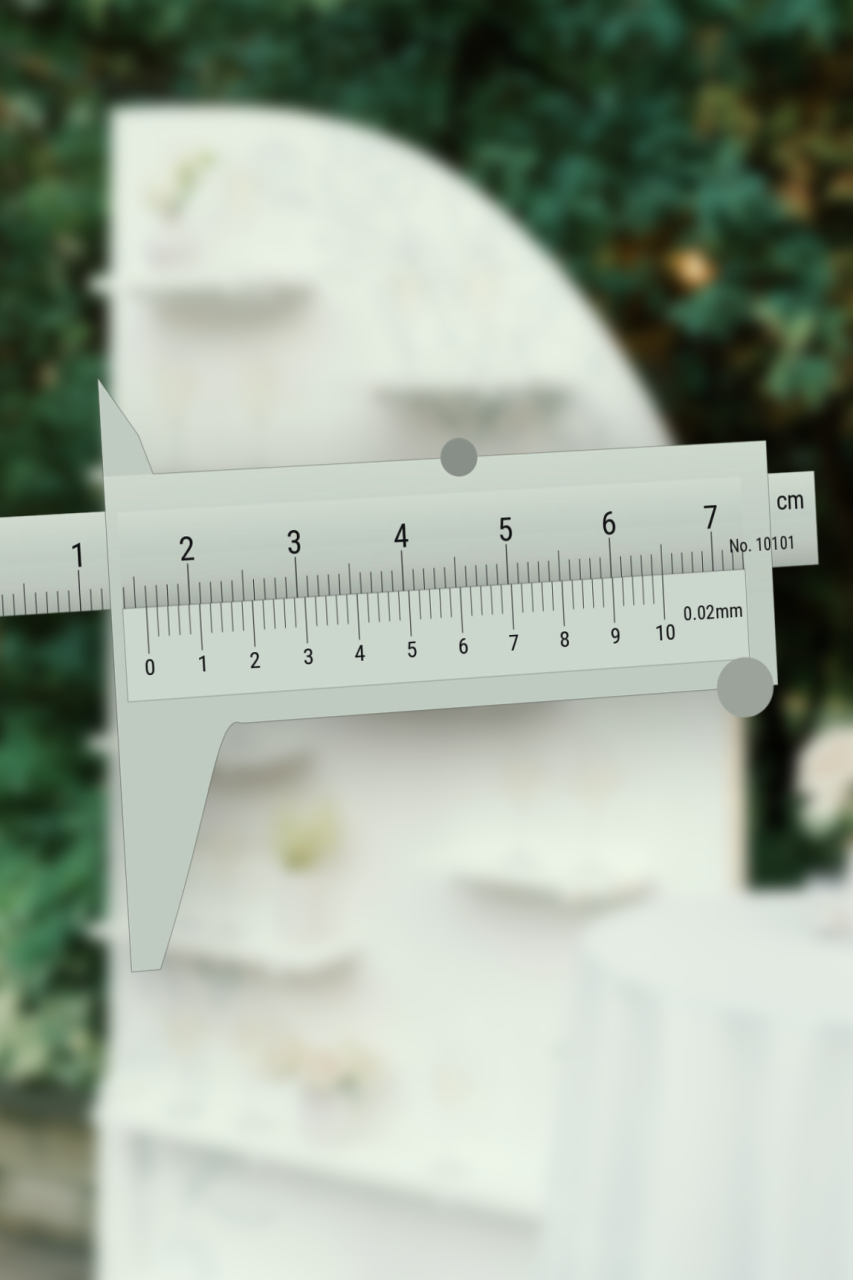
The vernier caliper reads 16.0mm
